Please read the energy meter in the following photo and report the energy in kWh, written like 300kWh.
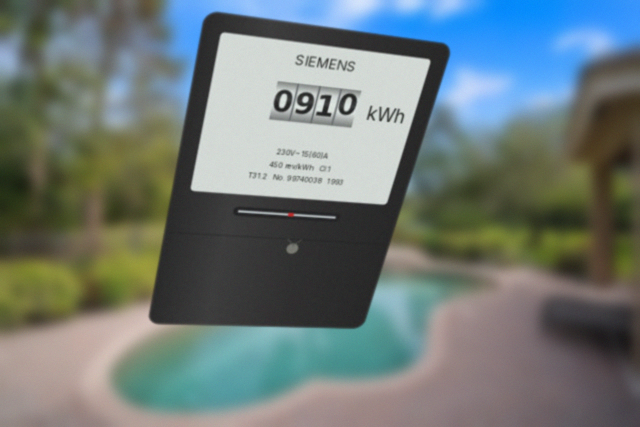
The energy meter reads 910kWh
